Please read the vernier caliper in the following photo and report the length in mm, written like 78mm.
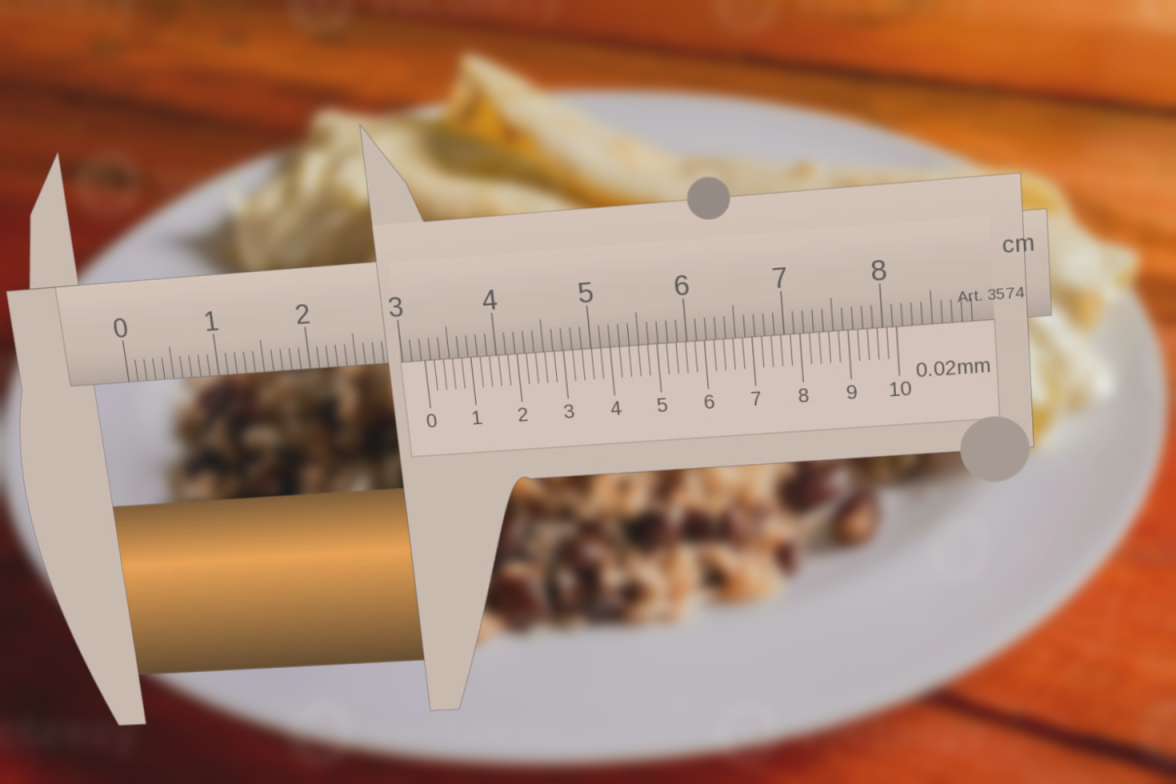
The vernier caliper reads 32.4mm
